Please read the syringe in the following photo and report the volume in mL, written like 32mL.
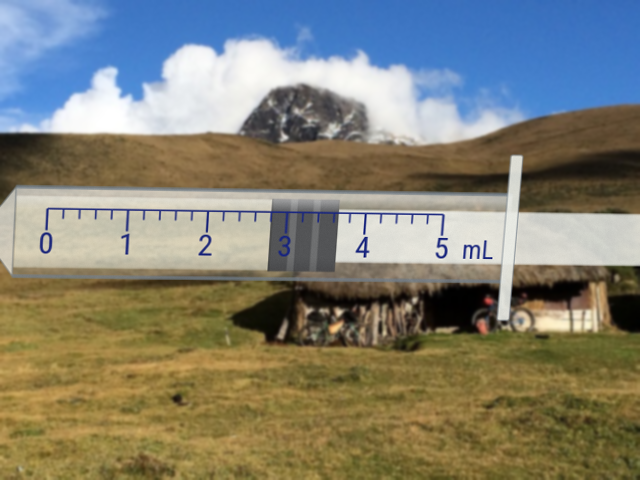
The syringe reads 2.8mL
